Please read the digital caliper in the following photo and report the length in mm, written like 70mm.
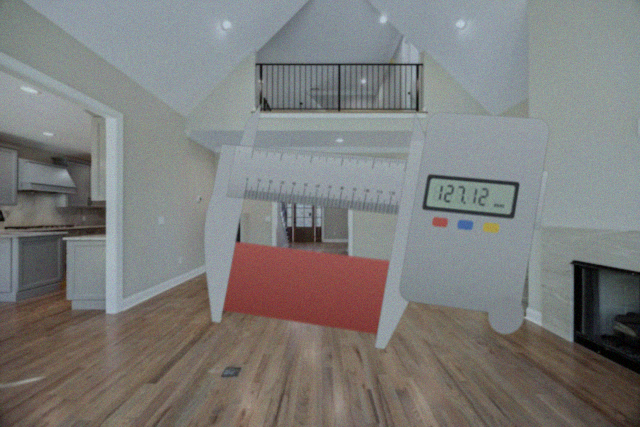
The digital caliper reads 127.12mm
